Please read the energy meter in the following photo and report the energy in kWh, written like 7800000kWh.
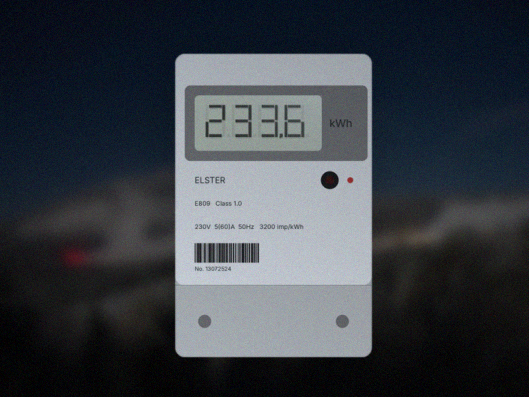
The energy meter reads 233.6kWh
